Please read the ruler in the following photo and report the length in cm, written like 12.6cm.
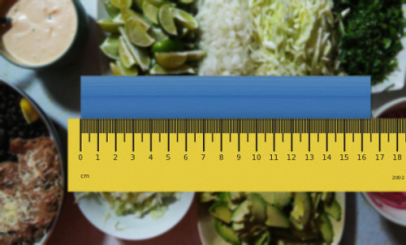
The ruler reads 16.5cm
